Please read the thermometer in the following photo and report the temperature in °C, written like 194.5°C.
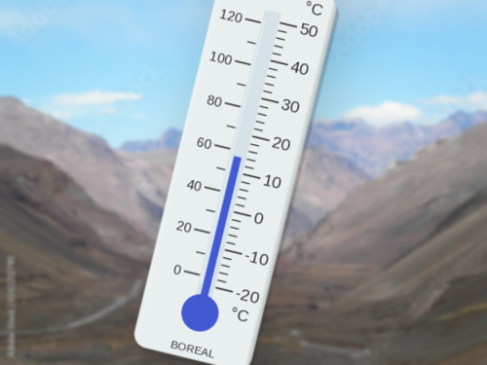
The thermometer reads 14°C
